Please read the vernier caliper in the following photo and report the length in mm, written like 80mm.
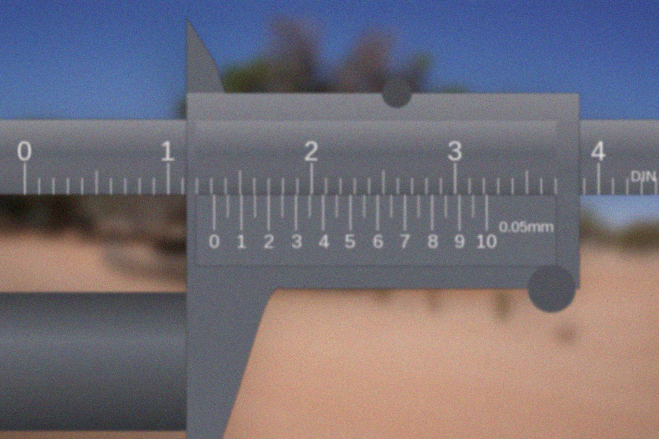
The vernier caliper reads 13.2mm
